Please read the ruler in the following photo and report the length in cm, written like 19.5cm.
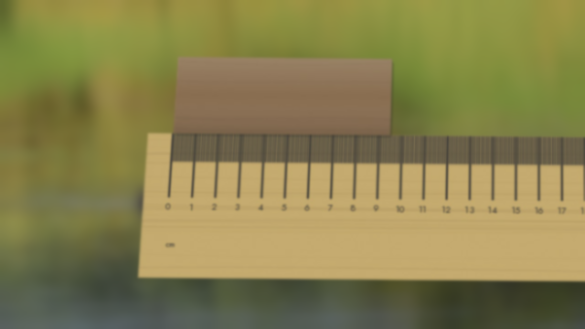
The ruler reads 9.5cm
